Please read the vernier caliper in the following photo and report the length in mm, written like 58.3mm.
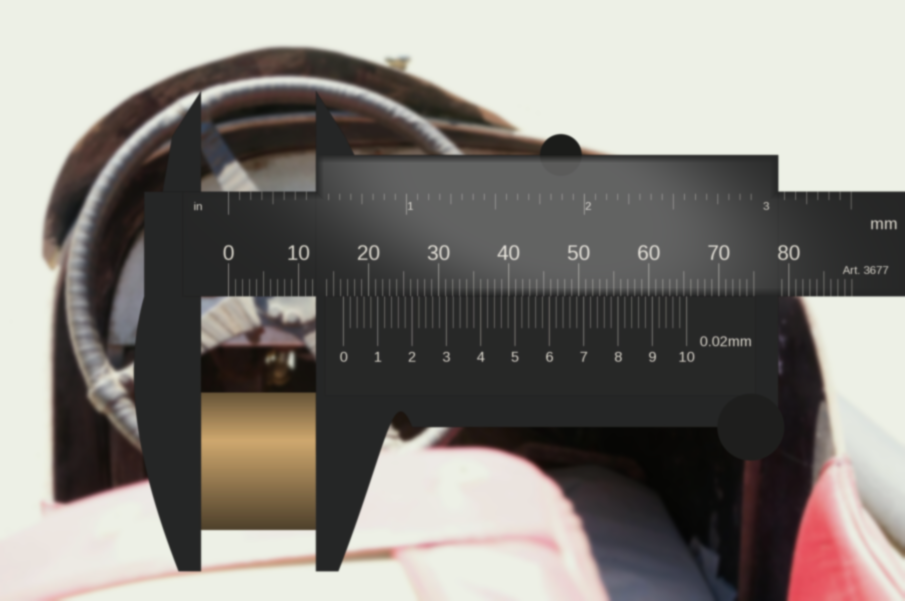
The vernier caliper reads 16.4mm
